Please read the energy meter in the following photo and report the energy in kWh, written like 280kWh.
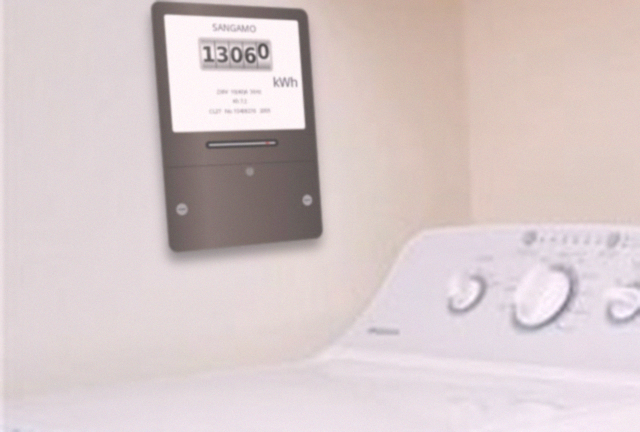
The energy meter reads 13060kWh
